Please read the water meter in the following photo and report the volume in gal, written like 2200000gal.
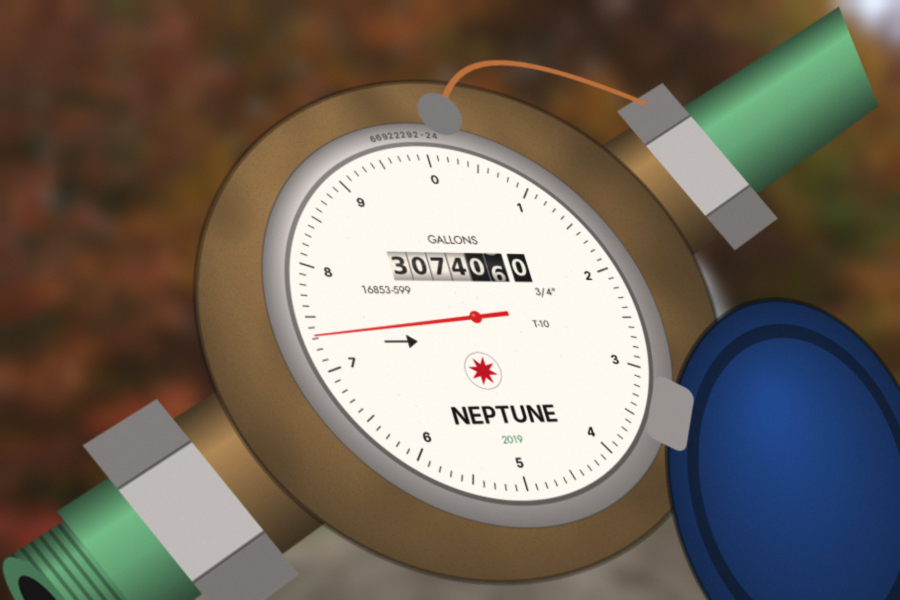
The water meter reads 3074057.3gal
